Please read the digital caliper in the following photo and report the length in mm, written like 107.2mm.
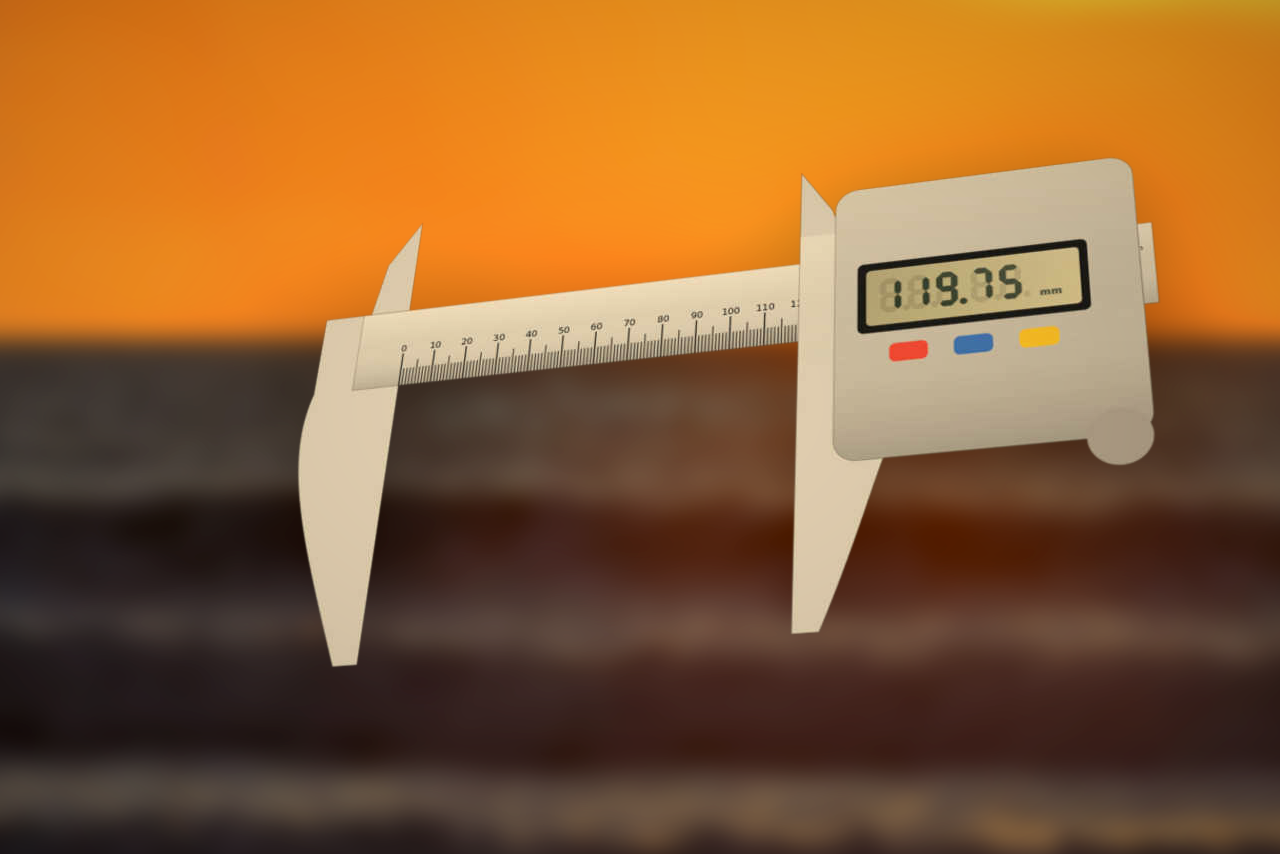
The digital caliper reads 119.75mm
